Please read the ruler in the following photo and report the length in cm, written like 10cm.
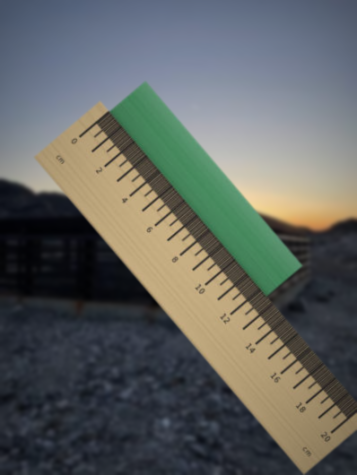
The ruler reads 12.5cm
